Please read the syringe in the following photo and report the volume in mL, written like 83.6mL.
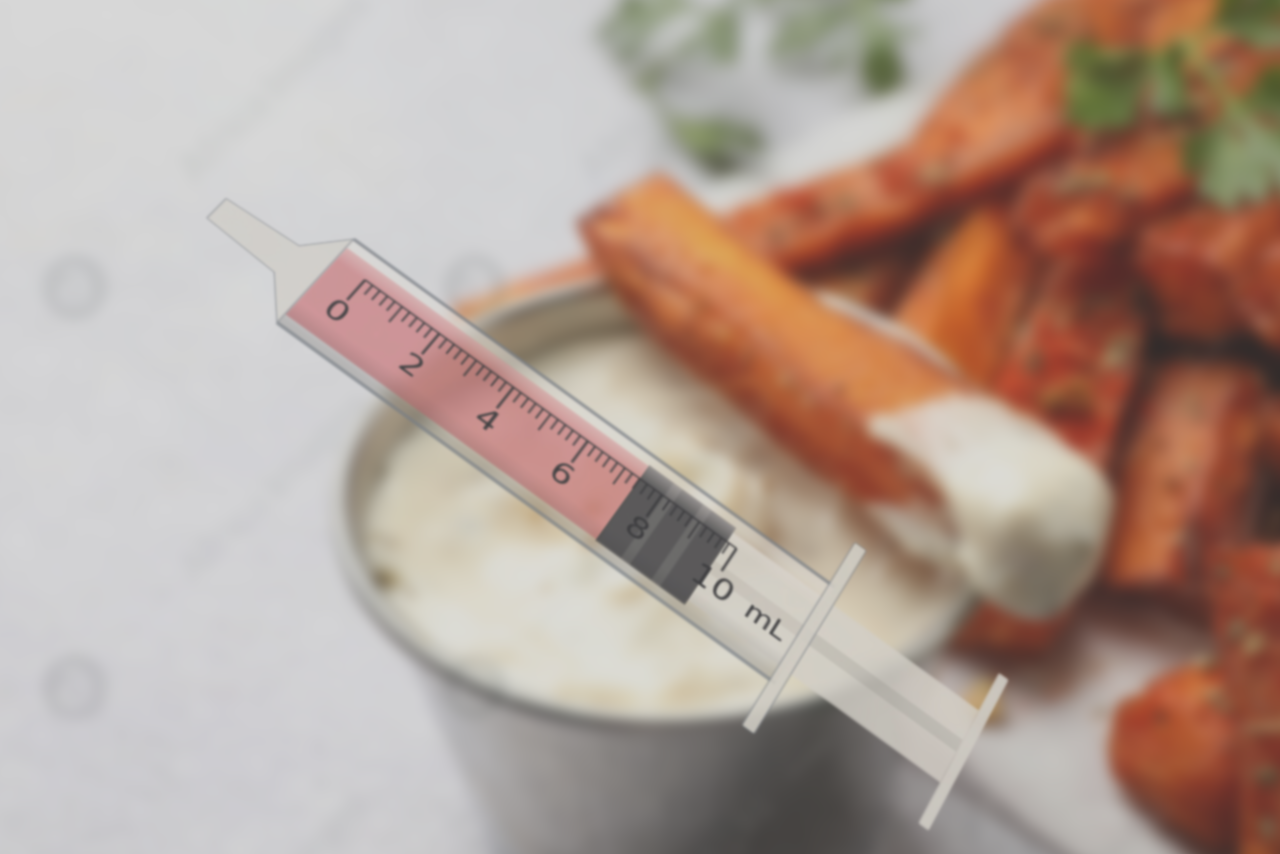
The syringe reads 7.4mL
